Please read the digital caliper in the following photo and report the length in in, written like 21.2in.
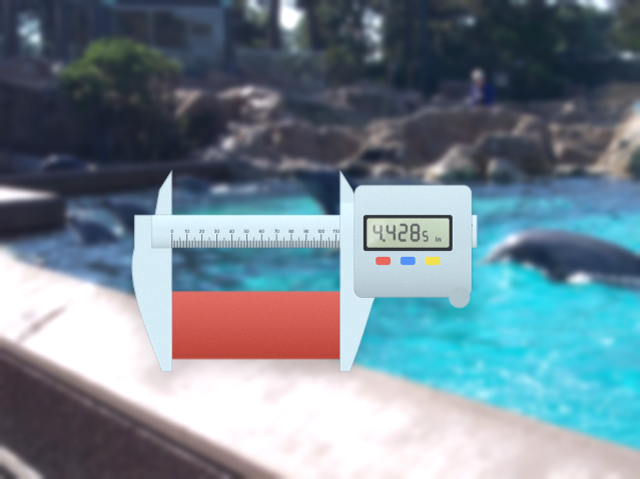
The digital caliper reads 4.4285in
